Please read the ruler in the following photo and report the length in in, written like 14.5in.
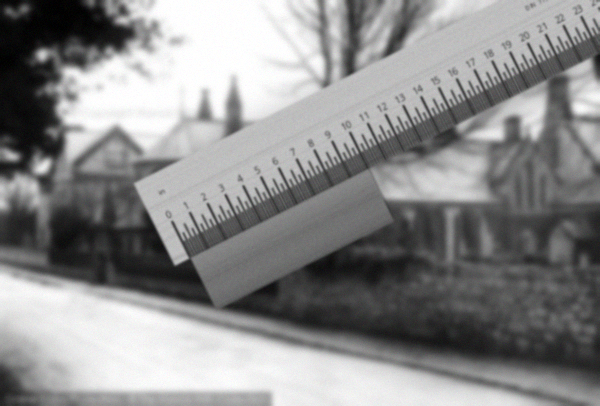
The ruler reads 10in
